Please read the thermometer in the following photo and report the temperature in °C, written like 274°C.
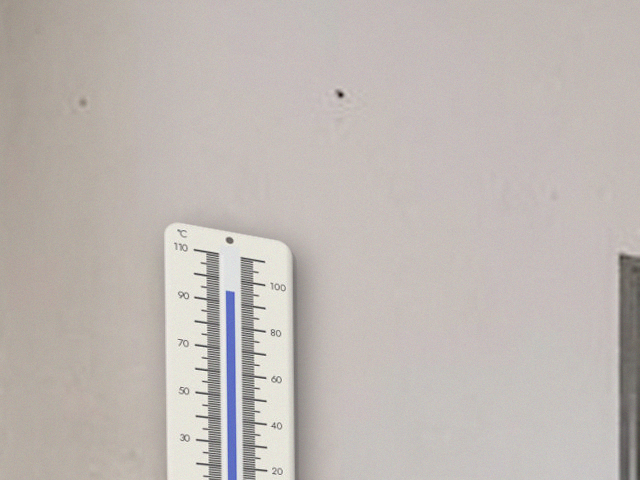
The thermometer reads 95°C
